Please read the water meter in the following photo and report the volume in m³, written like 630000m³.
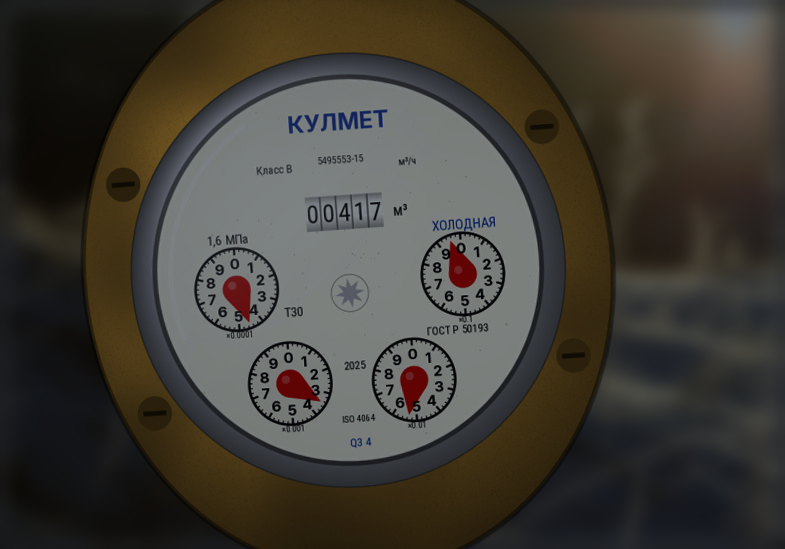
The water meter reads 416.9534m³
